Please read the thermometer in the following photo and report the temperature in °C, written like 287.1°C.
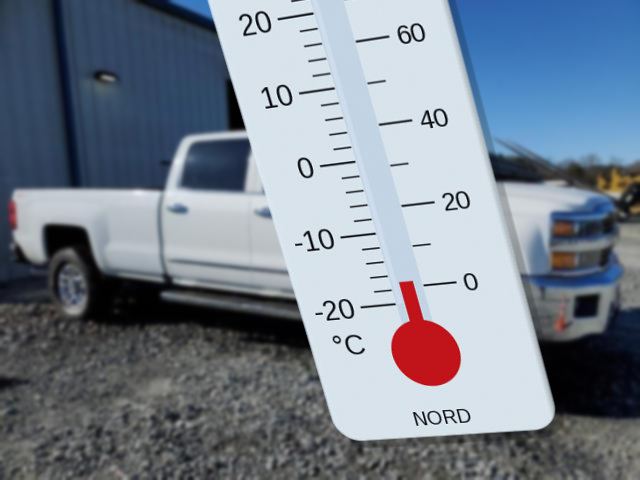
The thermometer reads -17°C
